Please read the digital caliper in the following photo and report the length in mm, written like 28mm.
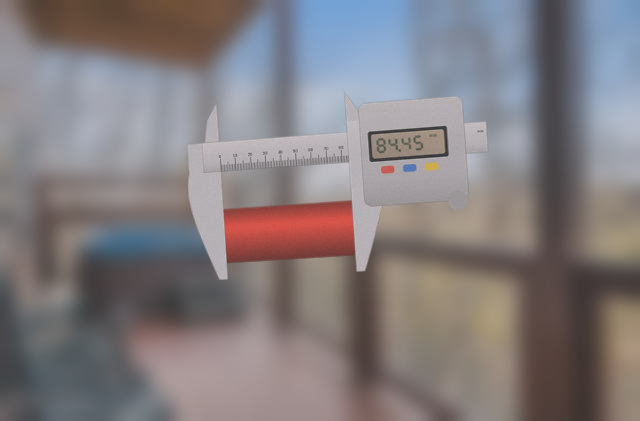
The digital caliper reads 84.45mm
